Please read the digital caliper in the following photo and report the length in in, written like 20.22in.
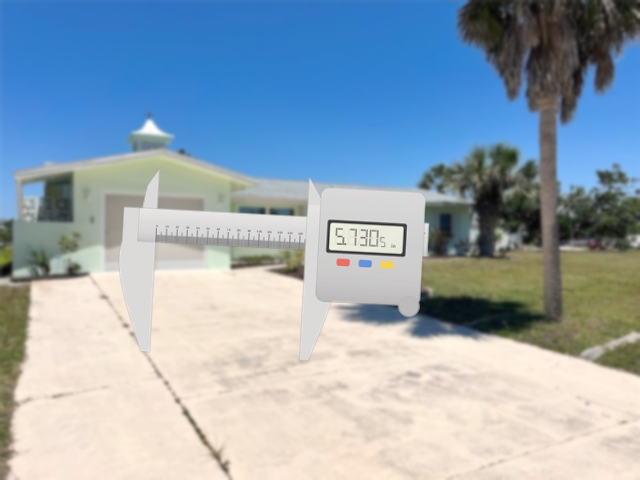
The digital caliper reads 5.7305in
